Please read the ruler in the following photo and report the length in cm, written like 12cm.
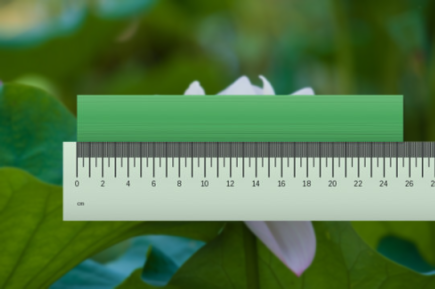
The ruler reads 25.5cm
